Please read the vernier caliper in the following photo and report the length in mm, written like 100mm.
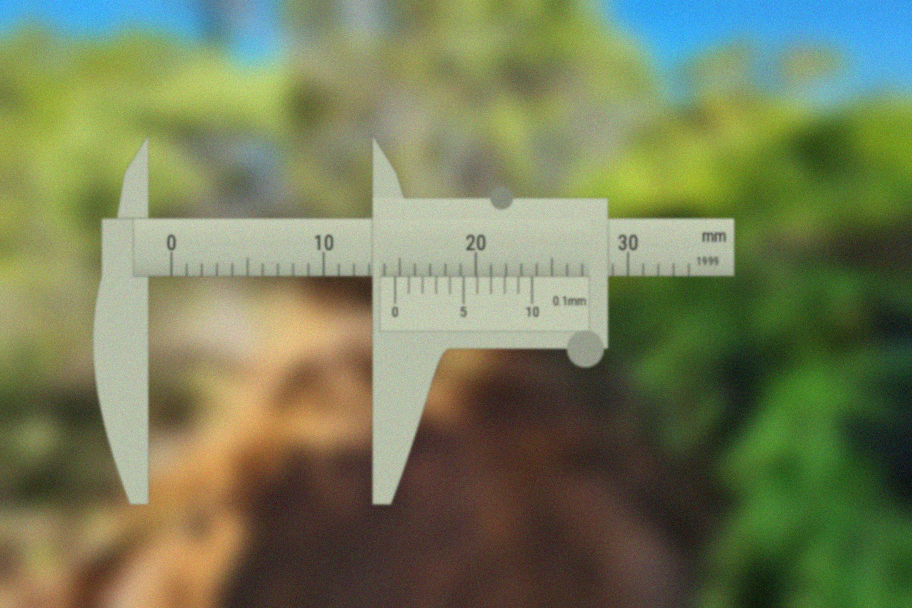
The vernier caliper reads 14.7mm
